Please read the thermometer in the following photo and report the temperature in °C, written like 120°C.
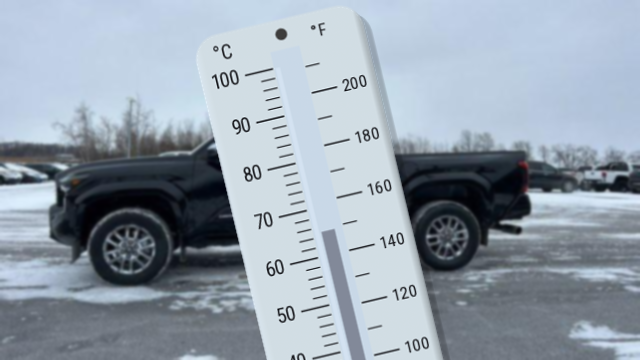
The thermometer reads 65°C
